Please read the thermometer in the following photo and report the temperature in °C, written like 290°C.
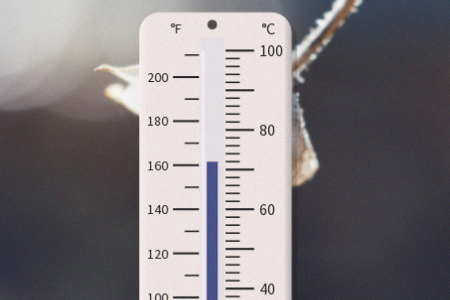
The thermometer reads 72°C
